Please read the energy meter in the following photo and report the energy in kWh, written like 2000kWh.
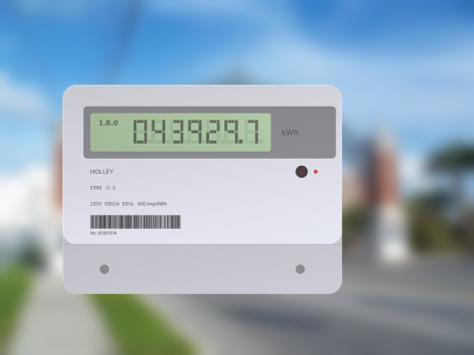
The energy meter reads 43929.7kWh
